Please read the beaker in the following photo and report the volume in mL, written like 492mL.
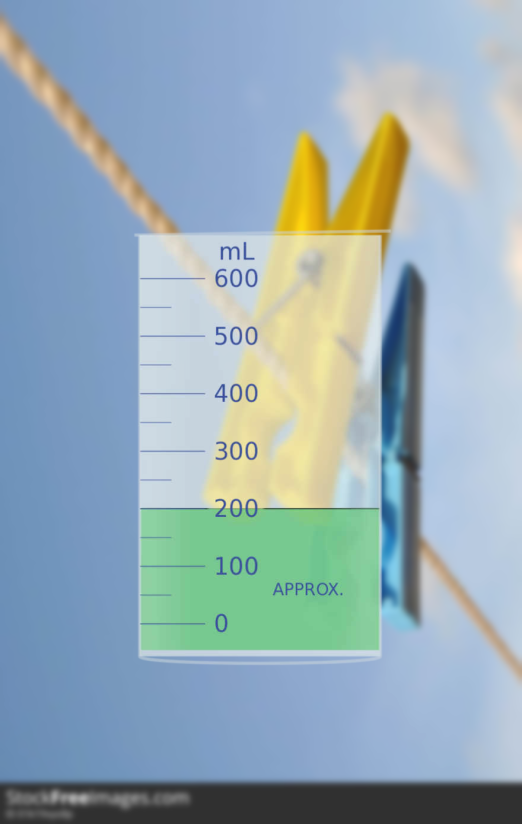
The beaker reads 200mL
